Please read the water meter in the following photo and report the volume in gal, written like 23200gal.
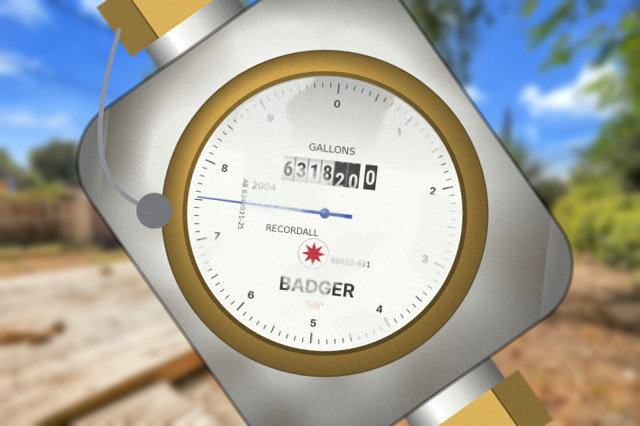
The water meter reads 6318197.5gal
